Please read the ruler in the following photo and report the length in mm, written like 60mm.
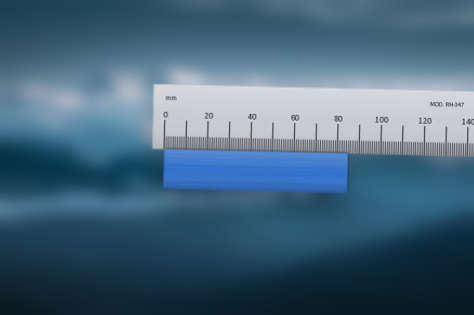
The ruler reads 85mm
